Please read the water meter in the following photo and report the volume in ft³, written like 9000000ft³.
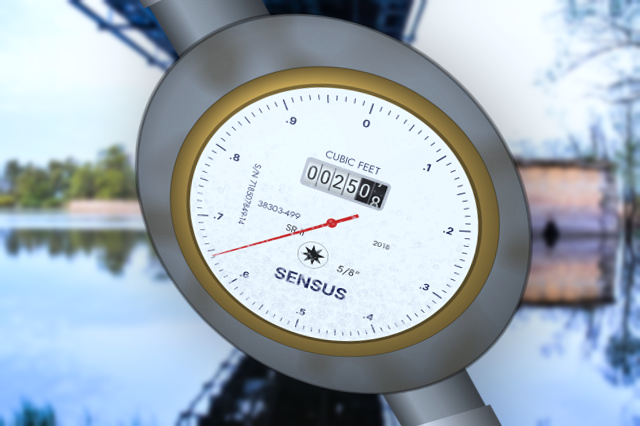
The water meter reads 2507.64ft³
